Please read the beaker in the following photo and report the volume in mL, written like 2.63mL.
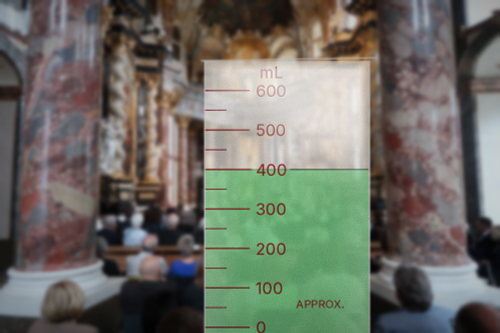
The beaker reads 400mL
